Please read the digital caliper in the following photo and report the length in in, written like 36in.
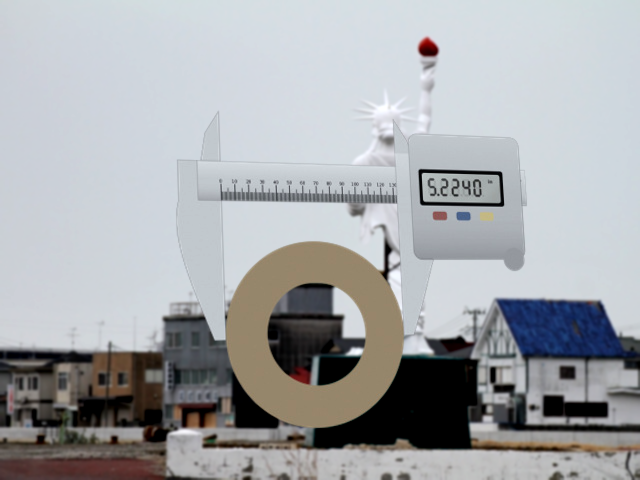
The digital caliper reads 5.2240in
